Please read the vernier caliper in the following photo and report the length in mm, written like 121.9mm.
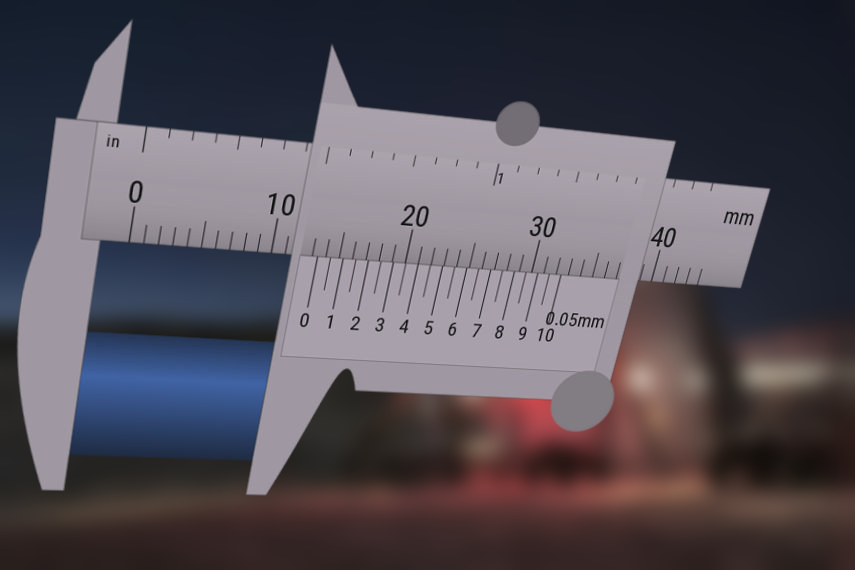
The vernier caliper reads 13.4mm
